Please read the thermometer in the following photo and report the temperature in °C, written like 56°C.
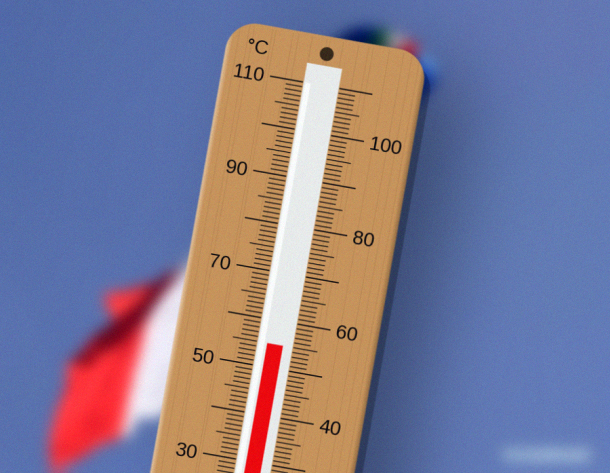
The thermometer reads 55°C
